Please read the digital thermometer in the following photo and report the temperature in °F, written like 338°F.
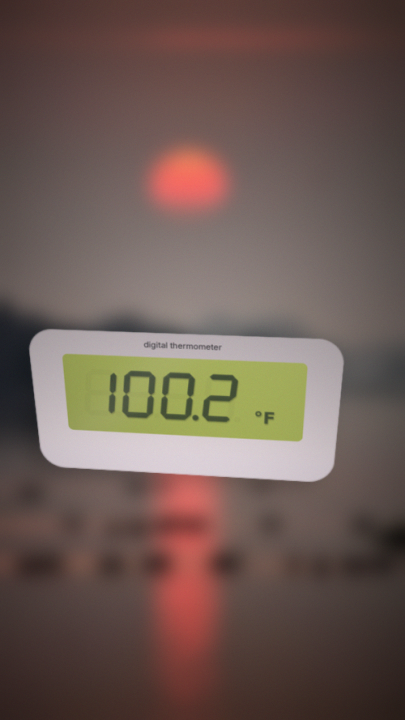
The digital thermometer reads 100.2°F
